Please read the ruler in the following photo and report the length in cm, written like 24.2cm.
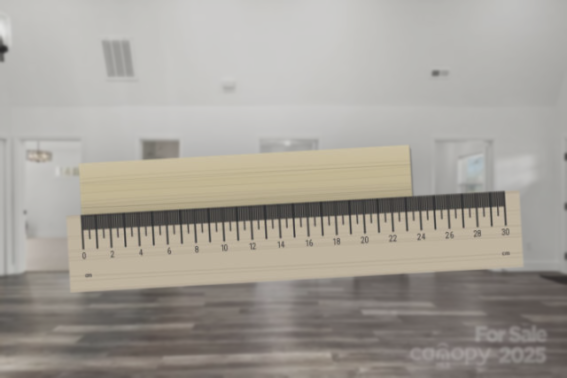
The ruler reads 23.5cm
